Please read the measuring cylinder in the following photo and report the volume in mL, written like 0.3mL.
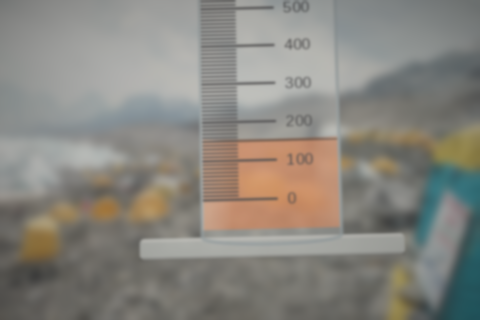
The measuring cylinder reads 150mL
